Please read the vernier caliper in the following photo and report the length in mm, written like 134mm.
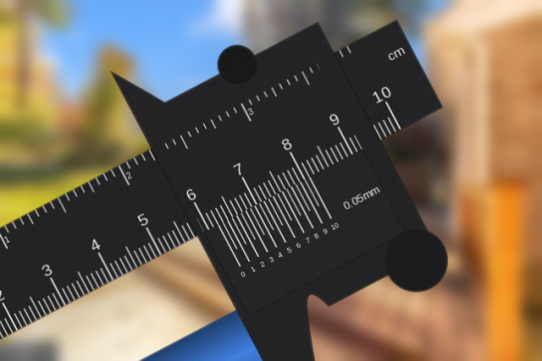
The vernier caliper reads 62.0mm
